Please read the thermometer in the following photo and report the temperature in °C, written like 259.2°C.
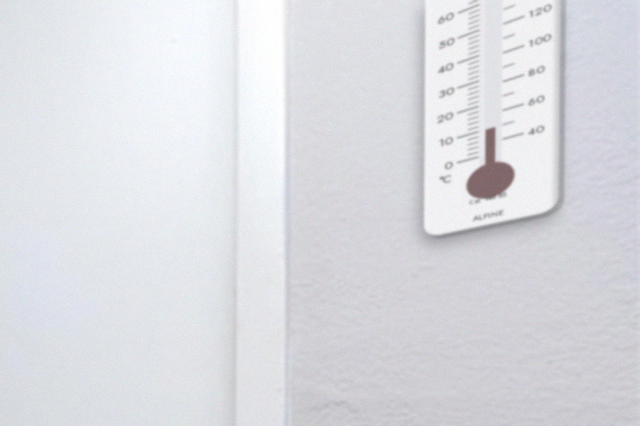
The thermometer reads 10°C
